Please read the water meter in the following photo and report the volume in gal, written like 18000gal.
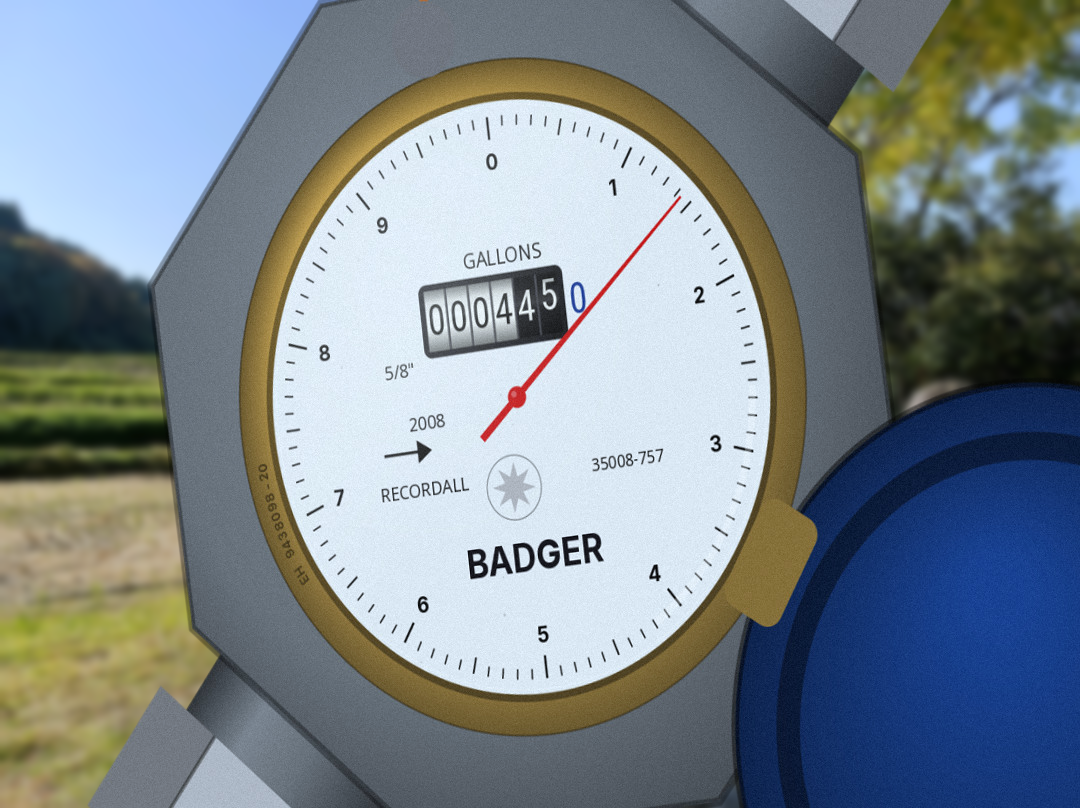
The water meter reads 4451.4gal
